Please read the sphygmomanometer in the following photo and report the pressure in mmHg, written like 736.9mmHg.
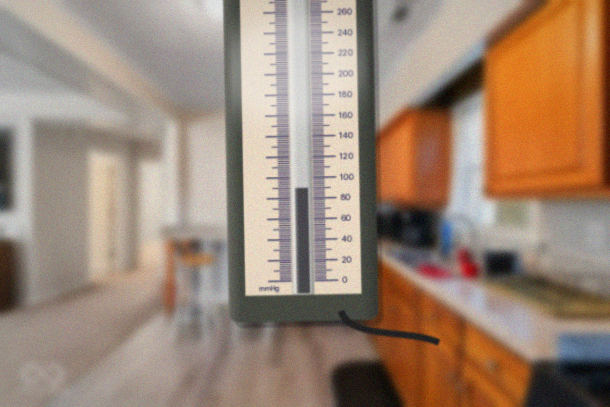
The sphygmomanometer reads 90mmHg
